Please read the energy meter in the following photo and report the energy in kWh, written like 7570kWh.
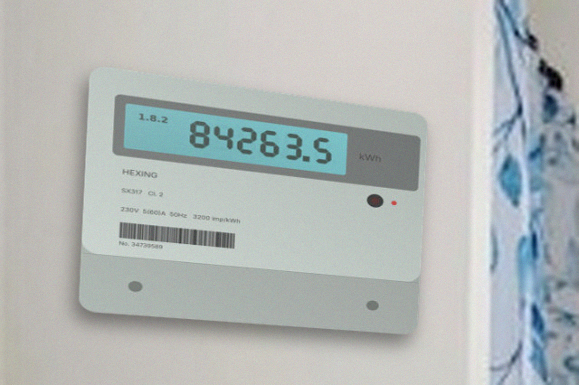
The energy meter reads 84263.5kWh
